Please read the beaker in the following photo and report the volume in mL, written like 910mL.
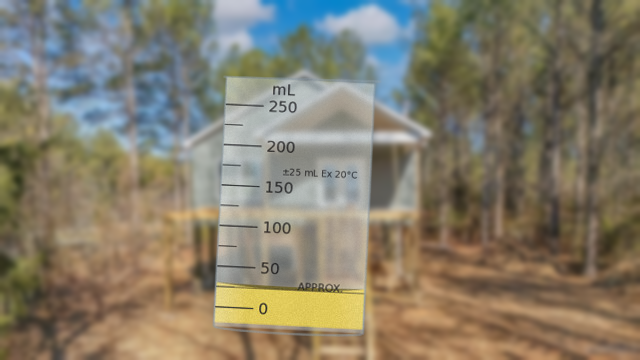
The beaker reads 25mL
